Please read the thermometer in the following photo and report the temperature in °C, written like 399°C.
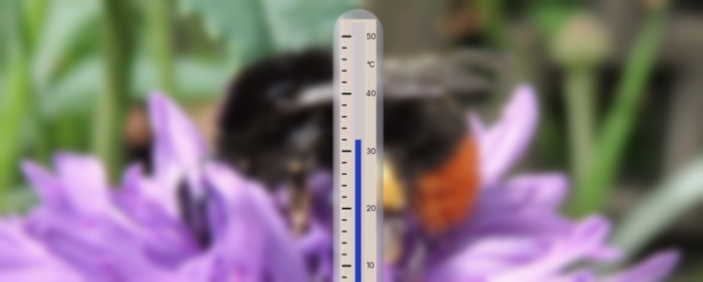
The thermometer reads 32°C
